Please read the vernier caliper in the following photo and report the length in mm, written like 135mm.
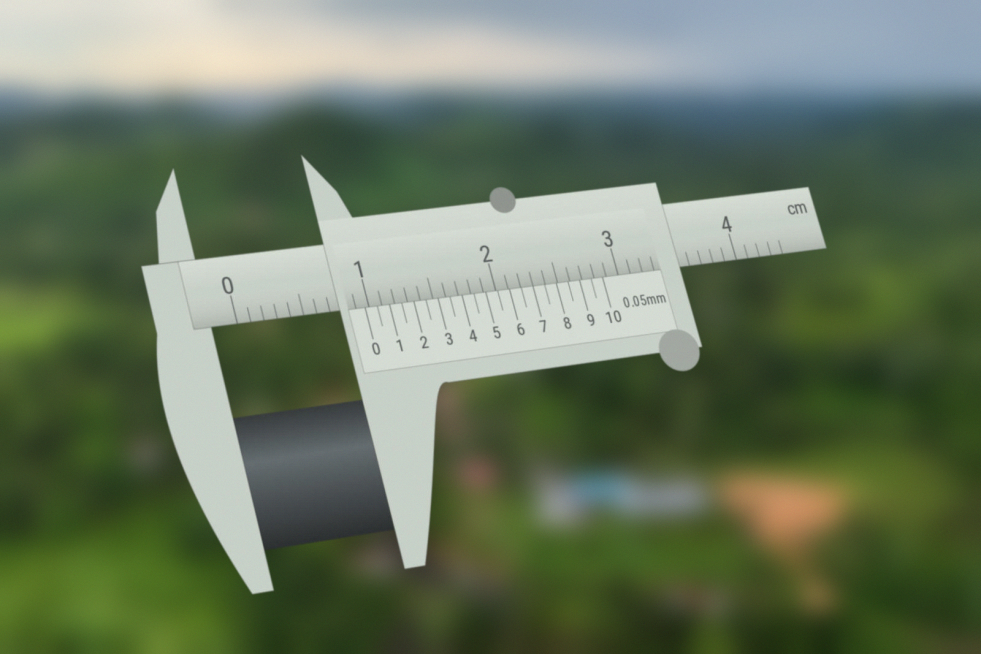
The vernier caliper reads 9.7mm
